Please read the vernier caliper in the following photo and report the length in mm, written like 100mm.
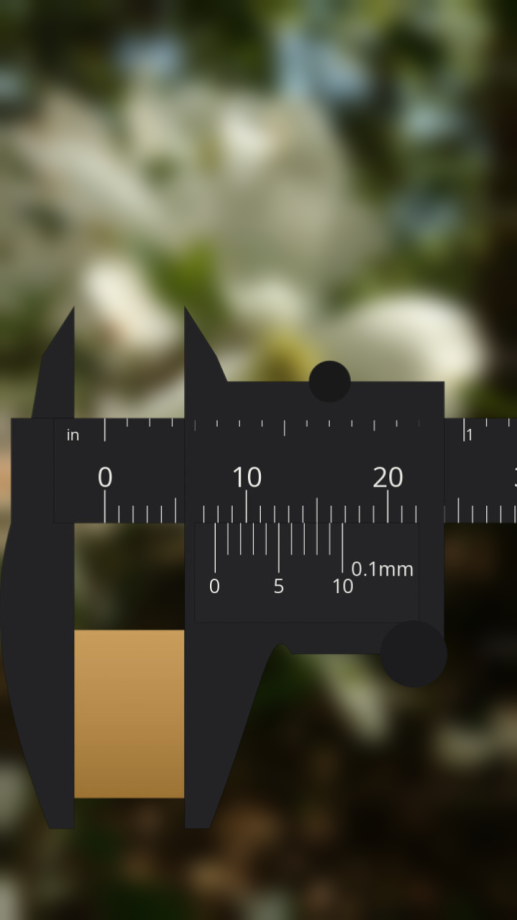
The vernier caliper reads 7.8mm
